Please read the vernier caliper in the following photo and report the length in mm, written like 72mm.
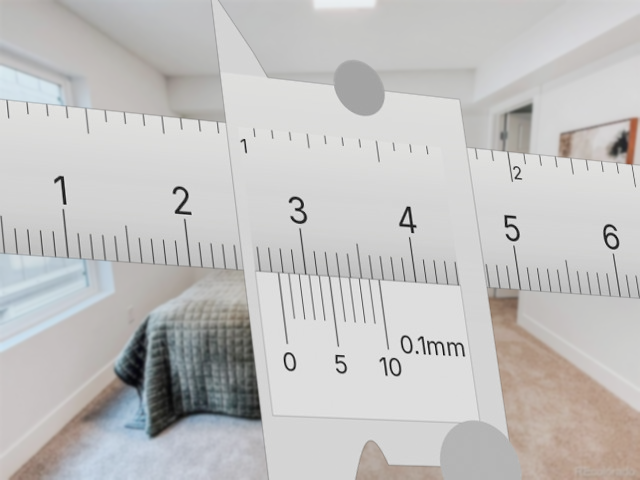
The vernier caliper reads 27.6mm
